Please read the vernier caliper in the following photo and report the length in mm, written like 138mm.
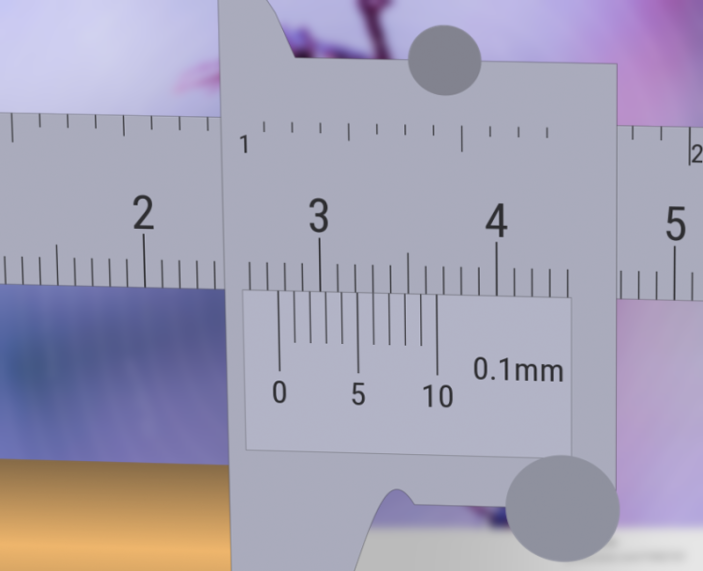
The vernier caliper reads 27.6mm
